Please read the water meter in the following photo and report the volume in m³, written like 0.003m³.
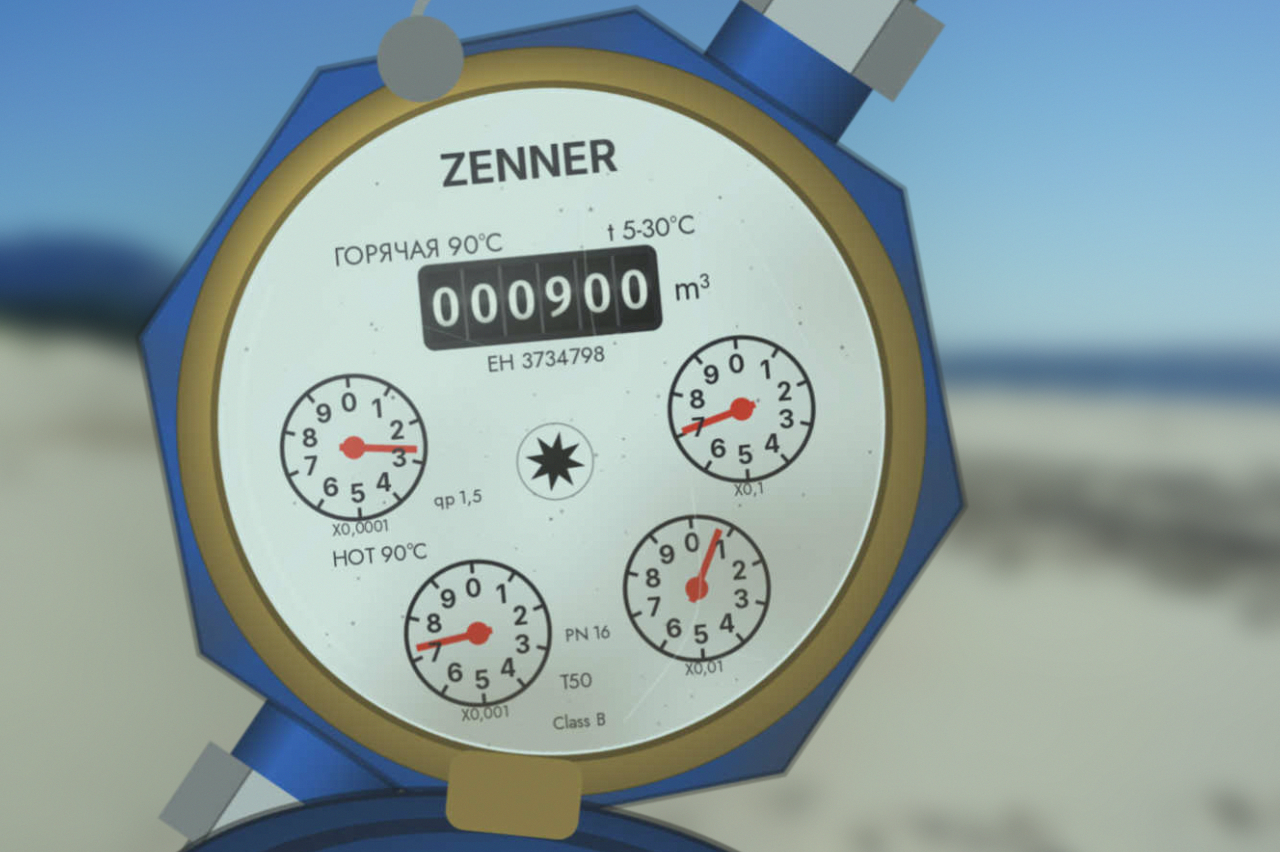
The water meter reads 900.7072m³
